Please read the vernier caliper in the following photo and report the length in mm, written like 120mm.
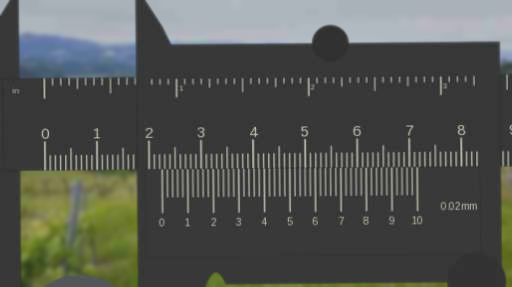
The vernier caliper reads 22.5mm
